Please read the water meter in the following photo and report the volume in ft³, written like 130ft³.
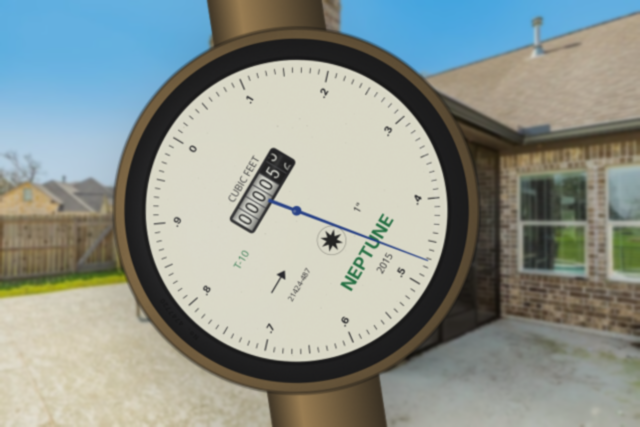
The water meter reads 55.47ft³
